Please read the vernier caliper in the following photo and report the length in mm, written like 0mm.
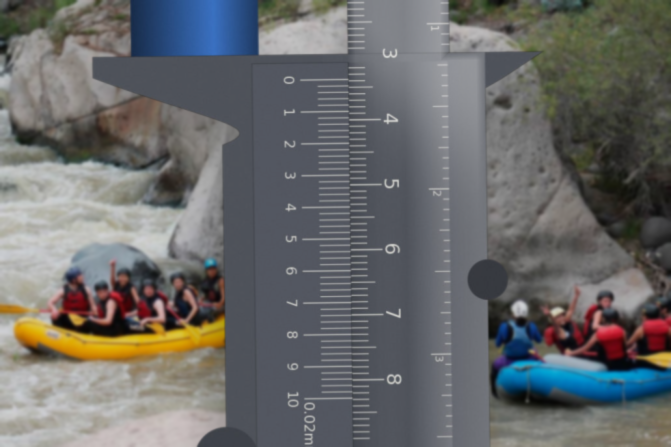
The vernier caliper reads 33.8mm
